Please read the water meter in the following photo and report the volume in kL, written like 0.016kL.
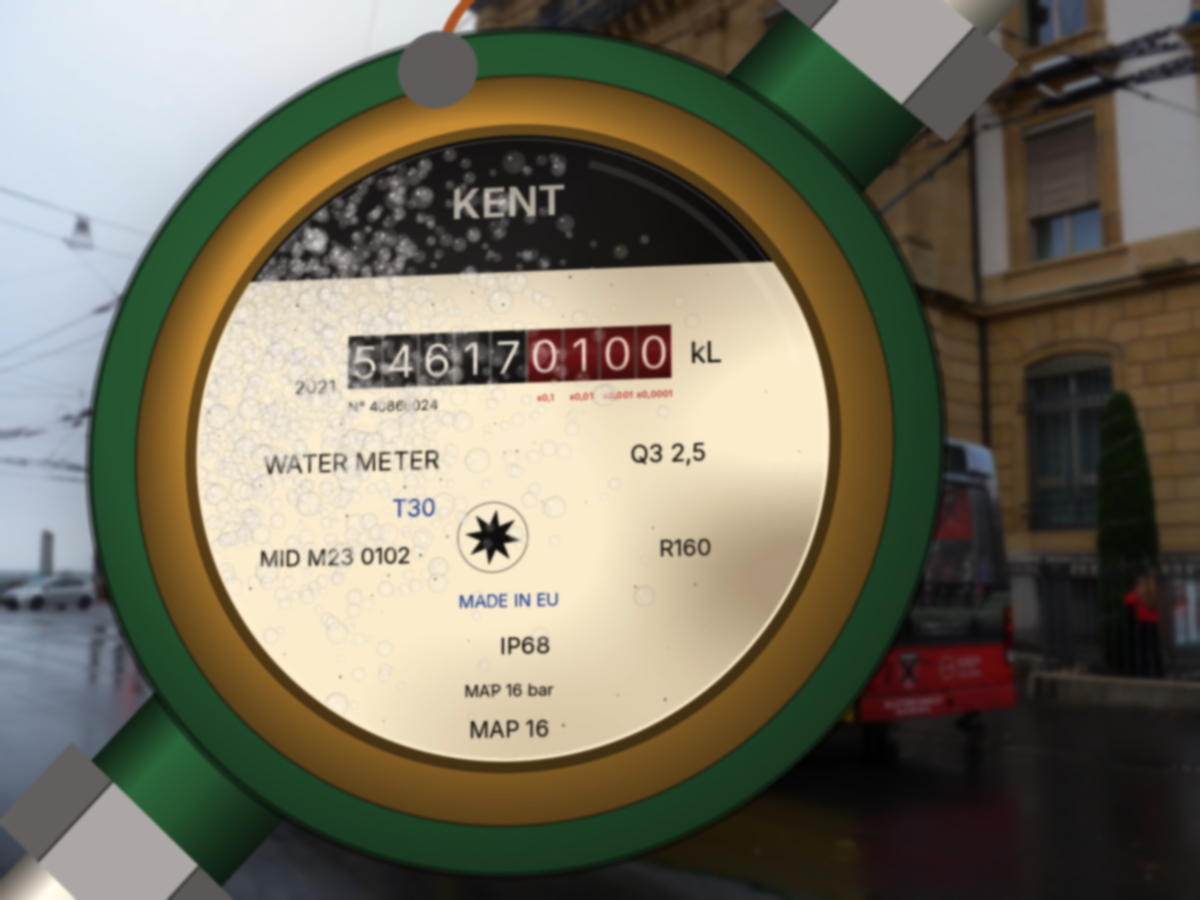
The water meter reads 54617.0100kL
